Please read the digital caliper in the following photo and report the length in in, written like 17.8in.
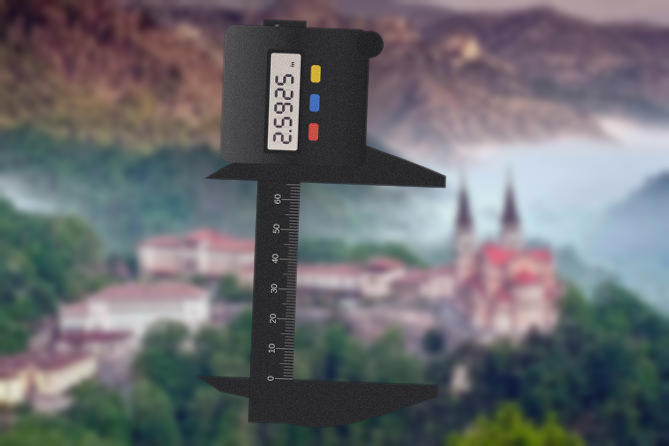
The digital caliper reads 2.5925in
